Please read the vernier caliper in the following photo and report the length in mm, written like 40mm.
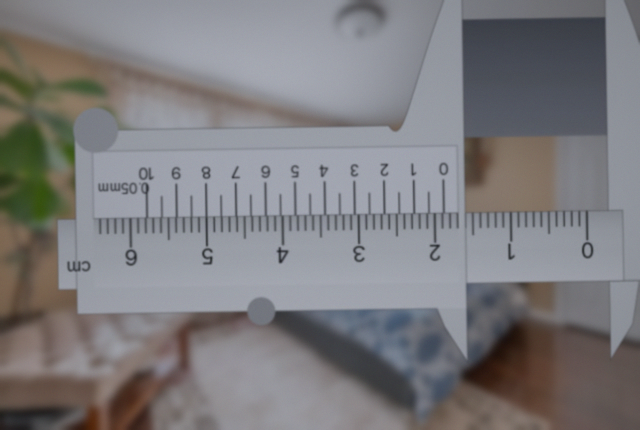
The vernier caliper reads 18.8mm
